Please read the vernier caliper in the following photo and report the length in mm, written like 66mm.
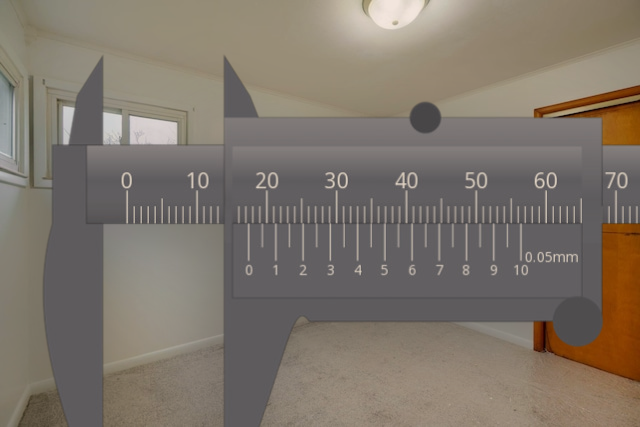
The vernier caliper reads 17.4mm
